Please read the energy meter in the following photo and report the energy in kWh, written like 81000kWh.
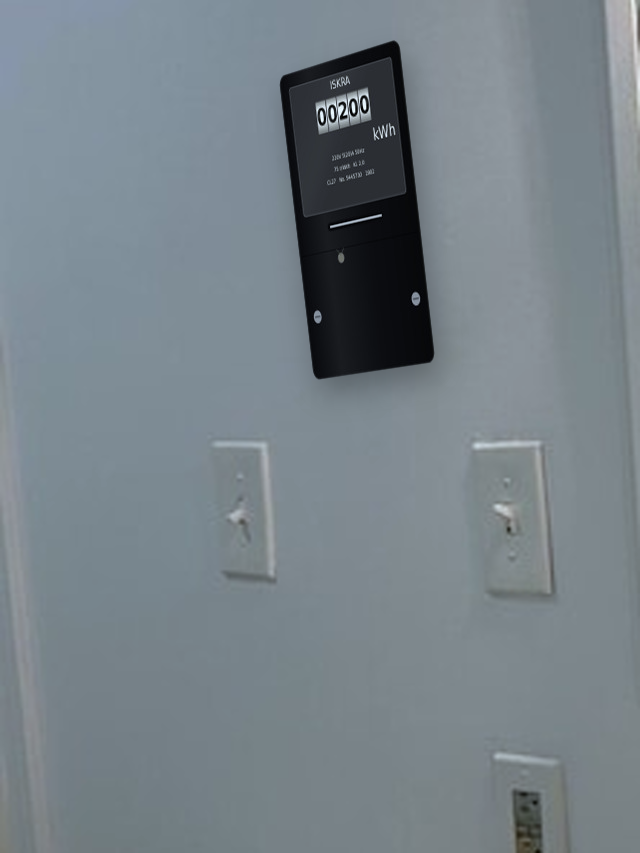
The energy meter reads 200kWh
